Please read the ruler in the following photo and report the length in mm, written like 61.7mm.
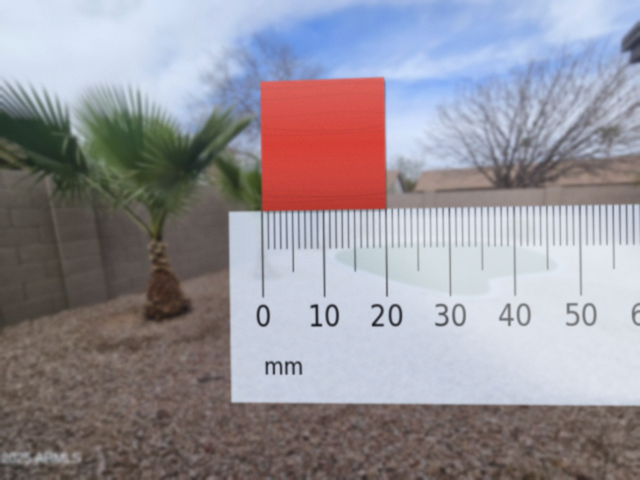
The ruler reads 20mm
